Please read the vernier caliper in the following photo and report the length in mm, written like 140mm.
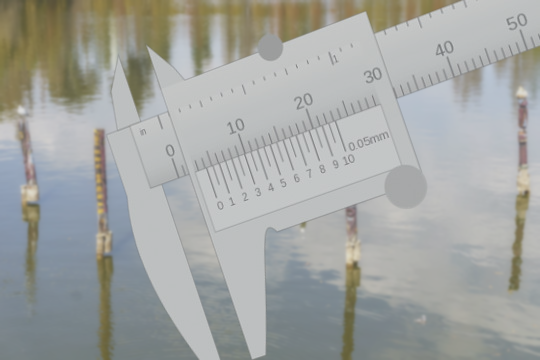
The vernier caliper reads 4.2mm
